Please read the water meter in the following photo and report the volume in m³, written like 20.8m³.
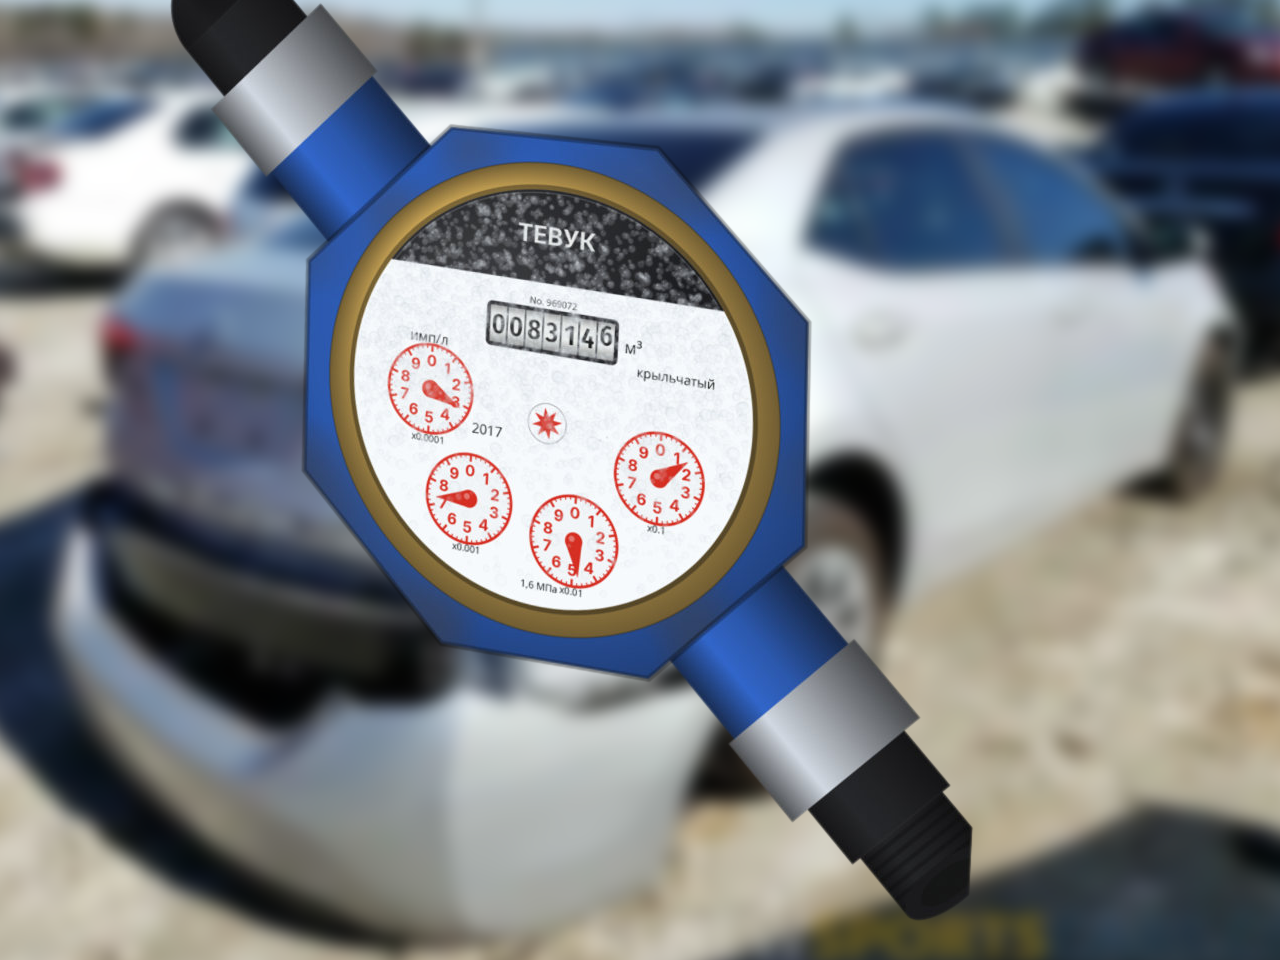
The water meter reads 83146.1473m³
